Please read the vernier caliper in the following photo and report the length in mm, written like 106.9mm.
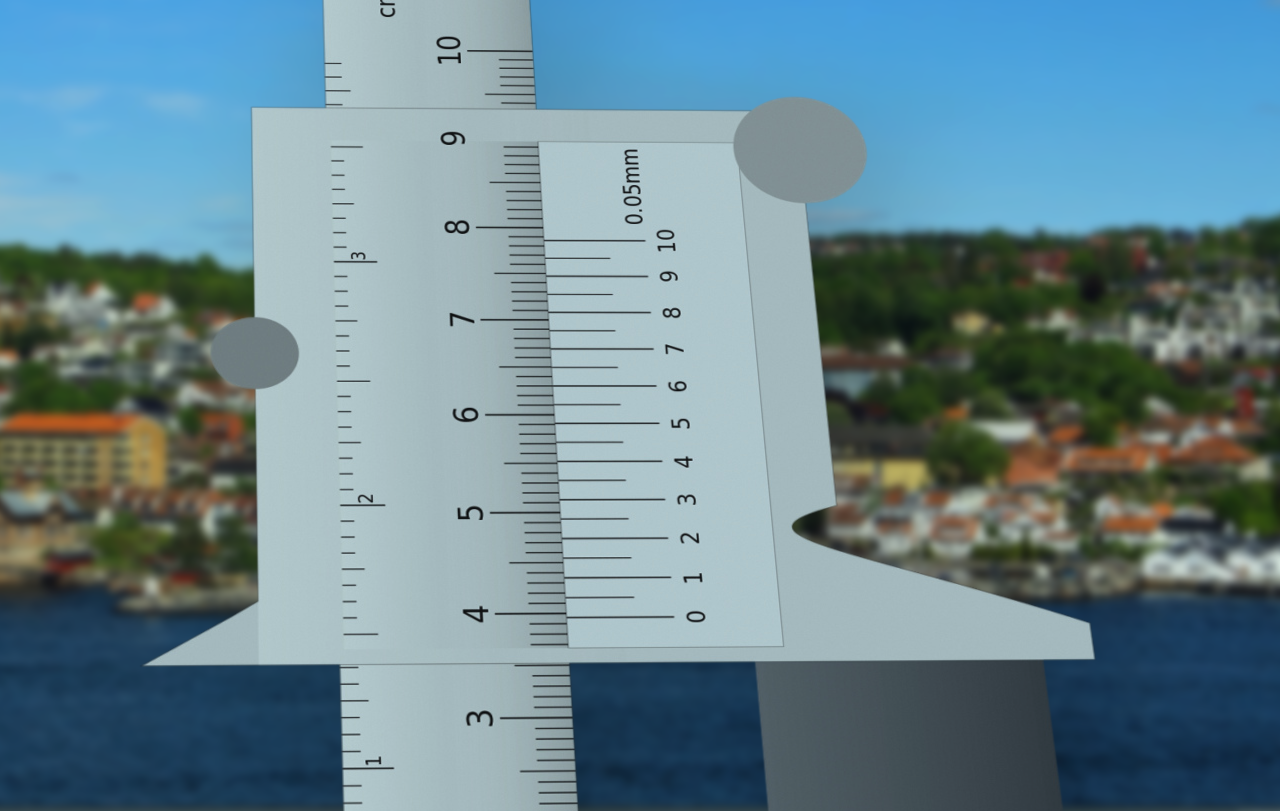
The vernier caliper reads 39.6mm
